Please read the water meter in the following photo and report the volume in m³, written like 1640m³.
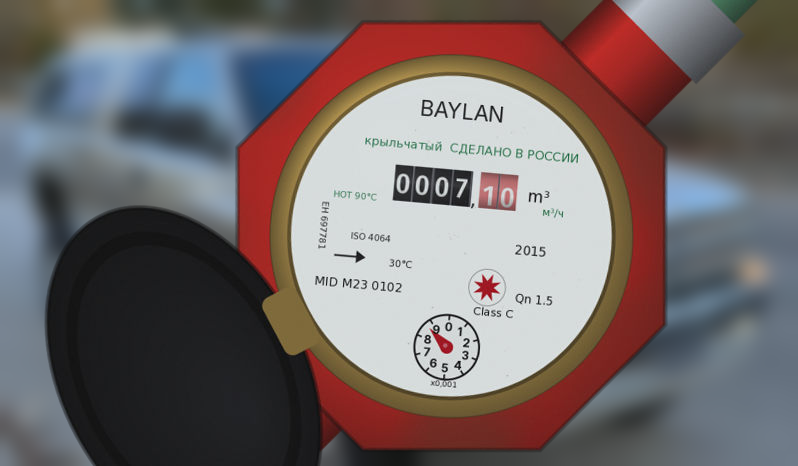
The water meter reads 7.098m³
